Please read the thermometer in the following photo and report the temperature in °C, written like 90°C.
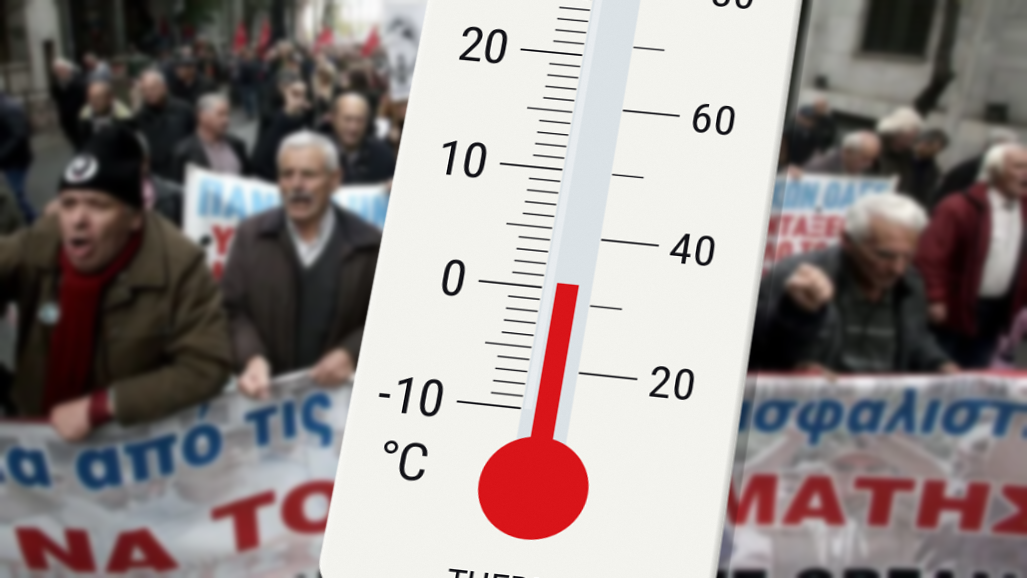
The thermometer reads 0.5°C
